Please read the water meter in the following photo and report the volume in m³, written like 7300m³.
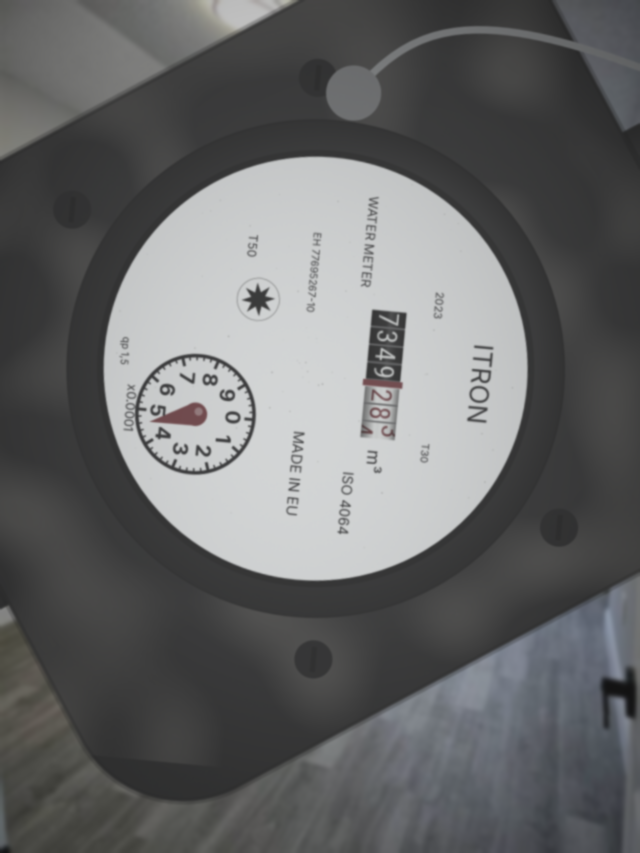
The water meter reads 7349.2834m³
